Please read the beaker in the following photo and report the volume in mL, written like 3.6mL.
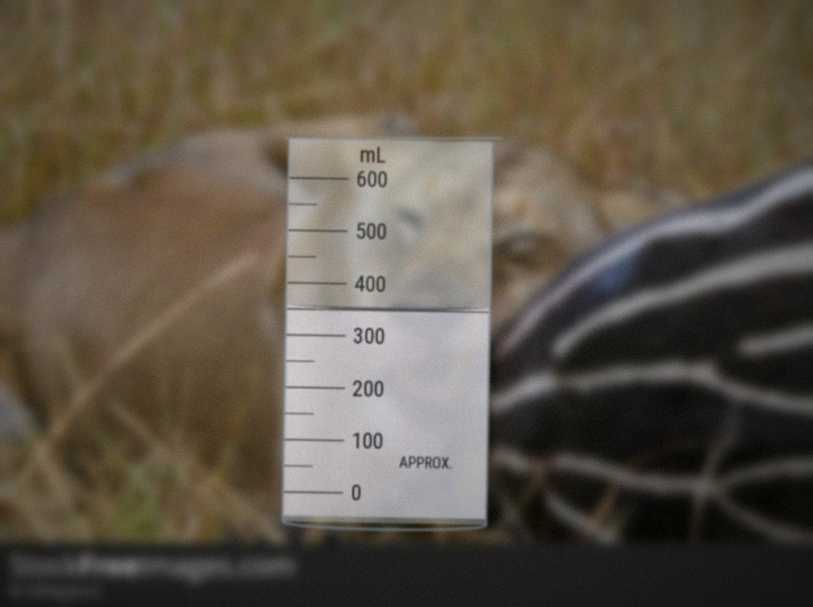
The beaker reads 350mL
